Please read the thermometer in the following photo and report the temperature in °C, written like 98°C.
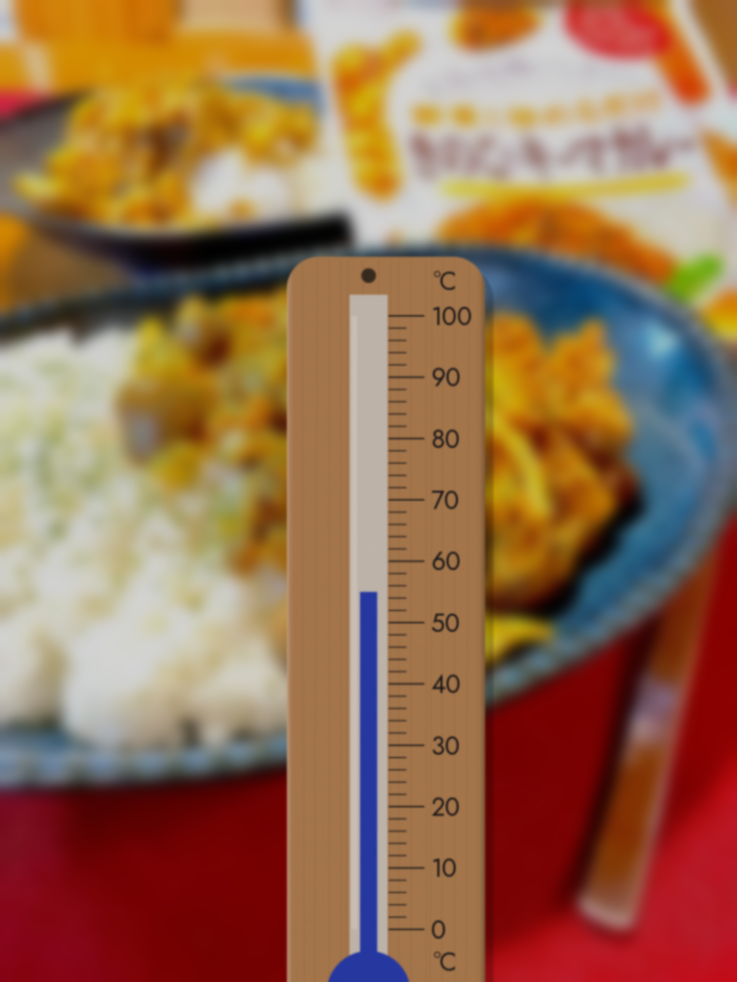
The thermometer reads 55°C
